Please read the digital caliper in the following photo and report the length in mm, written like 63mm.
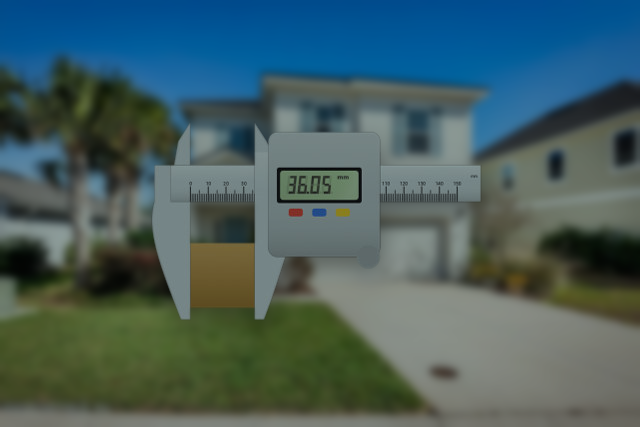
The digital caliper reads 36.05mm
